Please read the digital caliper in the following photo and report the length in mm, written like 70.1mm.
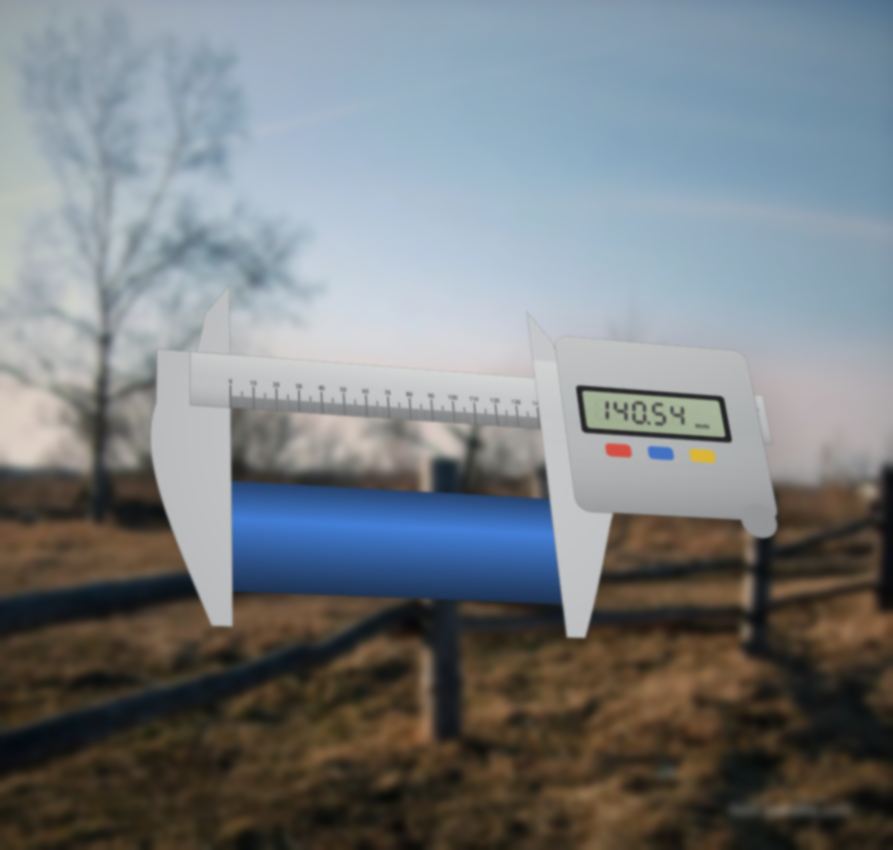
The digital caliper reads 140.54mm
